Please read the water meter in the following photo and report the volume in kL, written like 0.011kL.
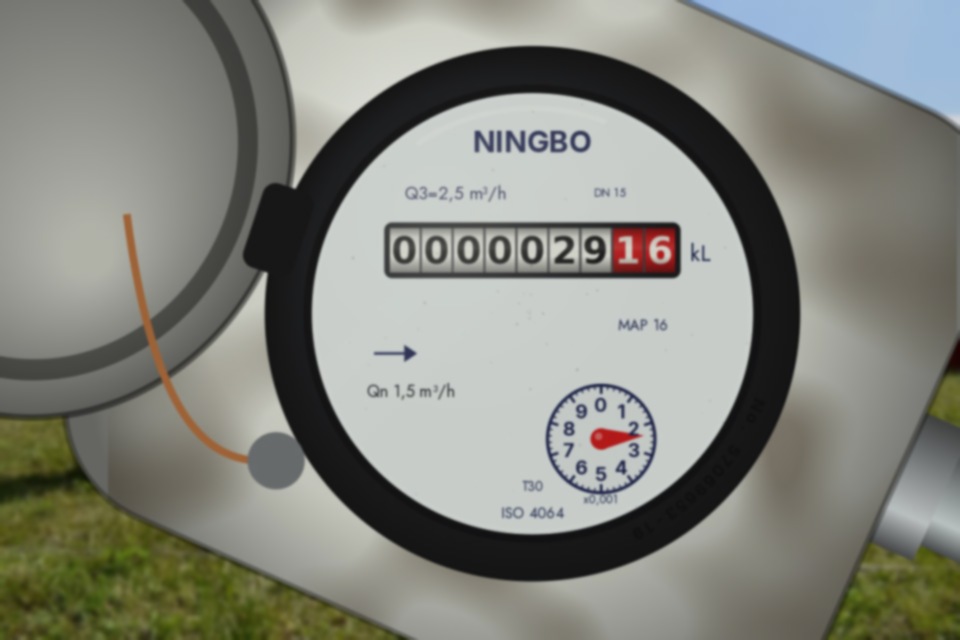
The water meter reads 29.162kL
